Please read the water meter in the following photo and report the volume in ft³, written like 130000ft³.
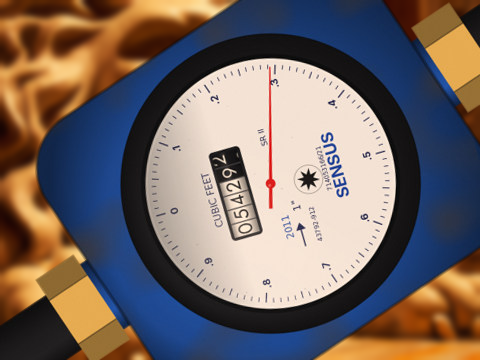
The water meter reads 54292.29ft³
